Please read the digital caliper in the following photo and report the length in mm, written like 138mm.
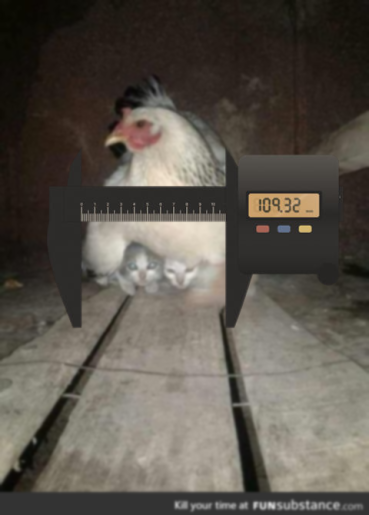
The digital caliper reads 109.32mm
